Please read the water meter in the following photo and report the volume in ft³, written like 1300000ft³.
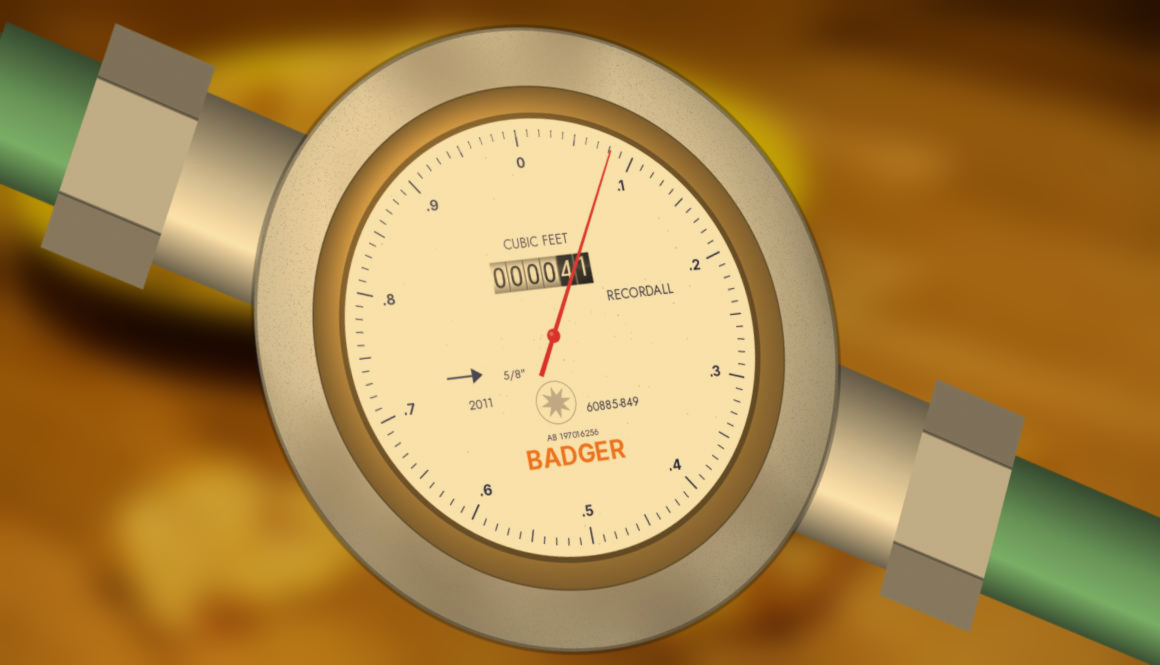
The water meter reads 41.08ft³
